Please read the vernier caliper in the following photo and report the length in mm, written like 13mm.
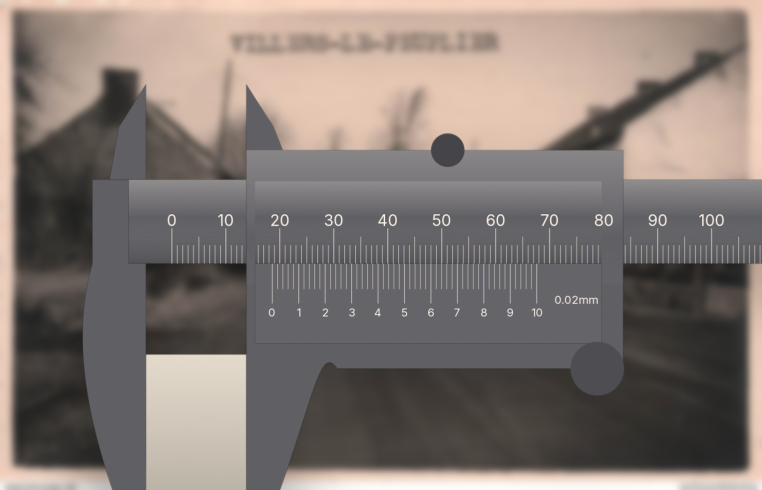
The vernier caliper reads 18.6mm
